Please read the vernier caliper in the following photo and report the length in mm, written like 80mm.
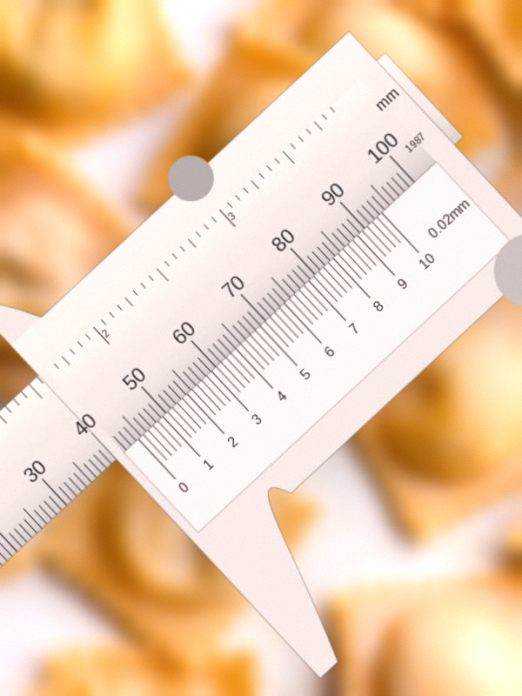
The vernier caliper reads 44.4mm
